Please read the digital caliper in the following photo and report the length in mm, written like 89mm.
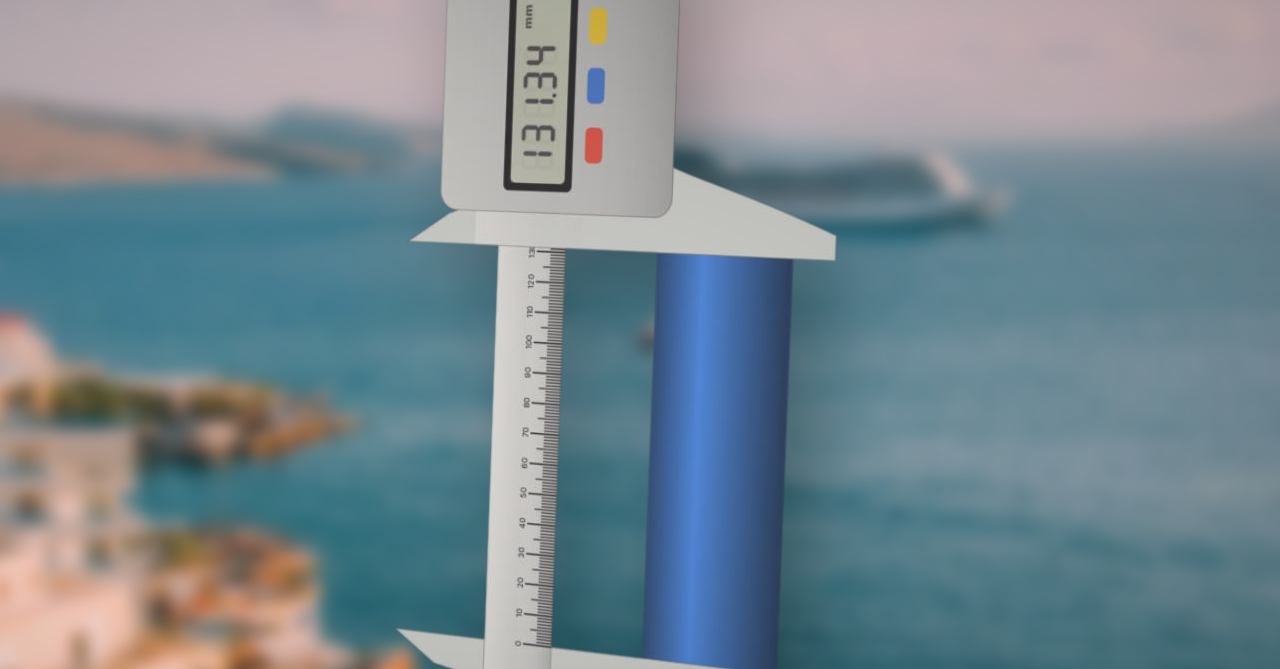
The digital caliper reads 131.34mm
